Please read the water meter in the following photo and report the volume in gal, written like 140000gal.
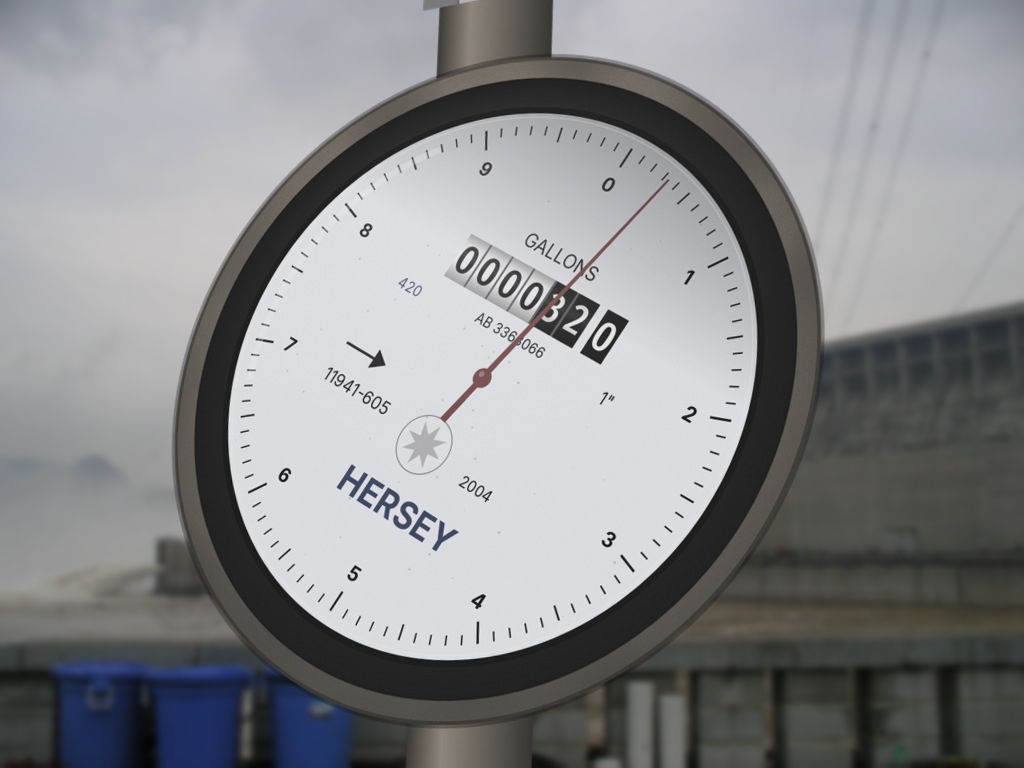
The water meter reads 320.3gal
